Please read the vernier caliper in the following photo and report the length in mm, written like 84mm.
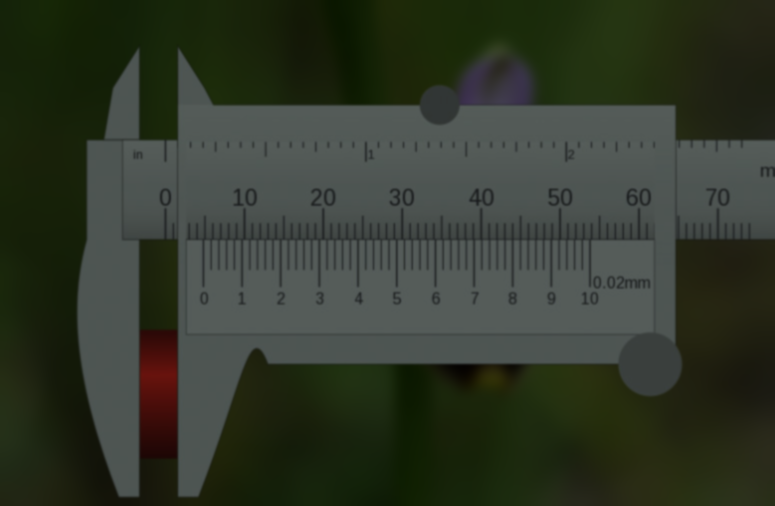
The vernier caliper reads 4.8mm
